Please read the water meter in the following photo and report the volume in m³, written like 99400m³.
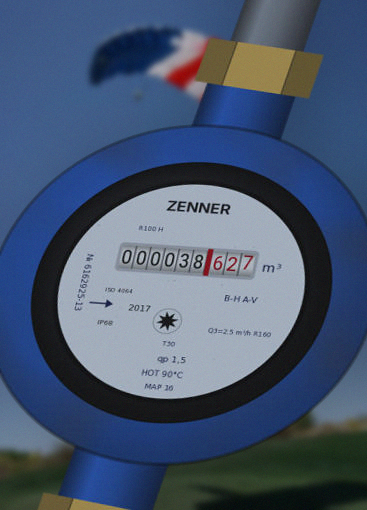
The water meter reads 38.627m³
